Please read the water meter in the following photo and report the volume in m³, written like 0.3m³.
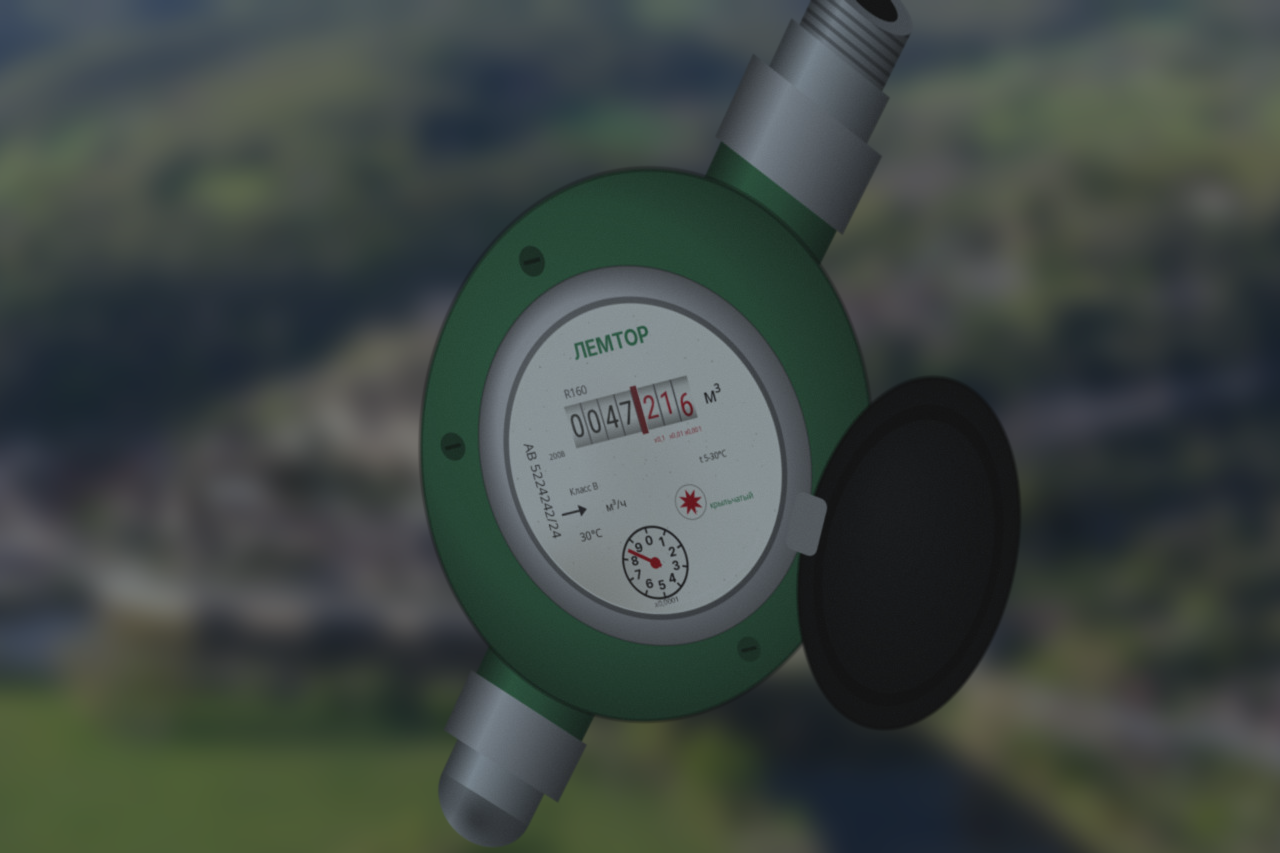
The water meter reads 47.2158m³
